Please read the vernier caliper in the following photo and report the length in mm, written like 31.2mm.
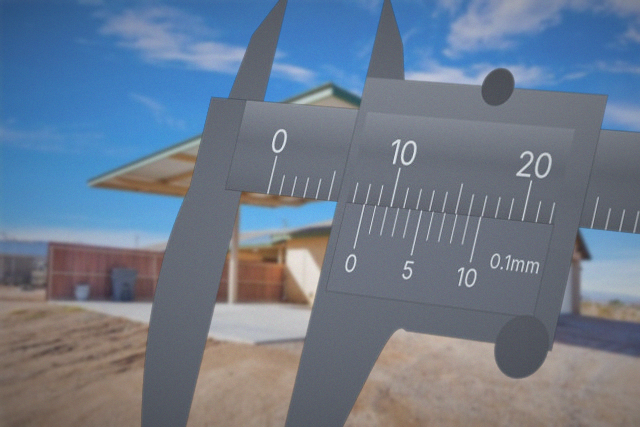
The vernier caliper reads 7.9mm
